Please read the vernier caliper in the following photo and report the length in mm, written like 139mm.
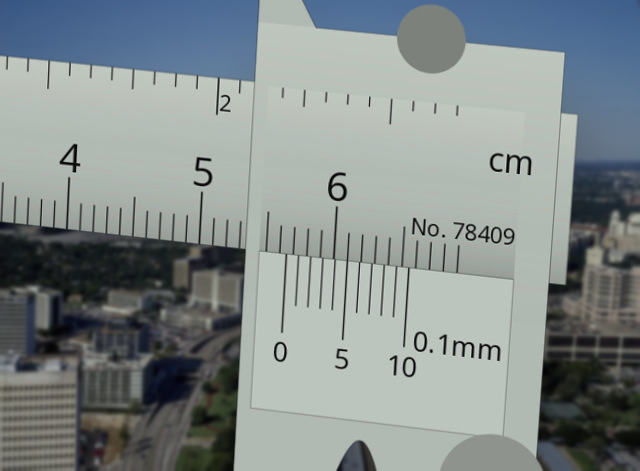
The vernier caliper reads 56.5mm
